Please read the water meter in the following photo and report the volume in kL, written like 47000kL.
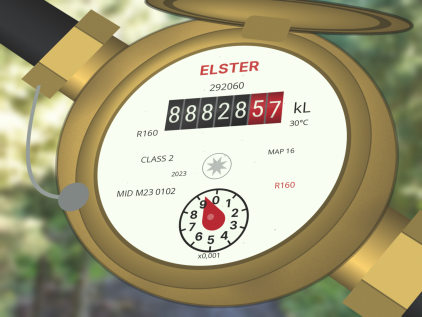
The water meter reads 88828.569kL
